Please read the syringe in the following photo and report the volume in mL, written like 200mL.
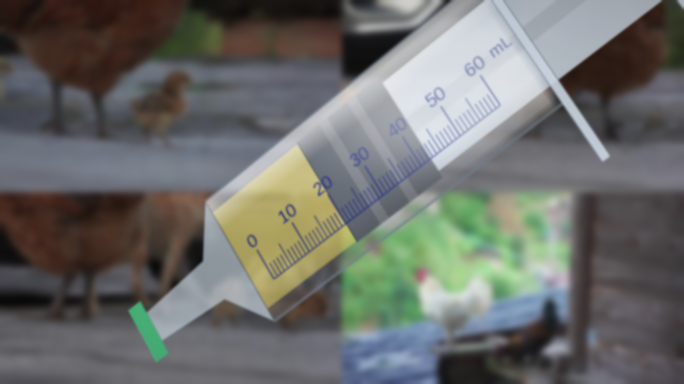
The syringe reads 20mL
